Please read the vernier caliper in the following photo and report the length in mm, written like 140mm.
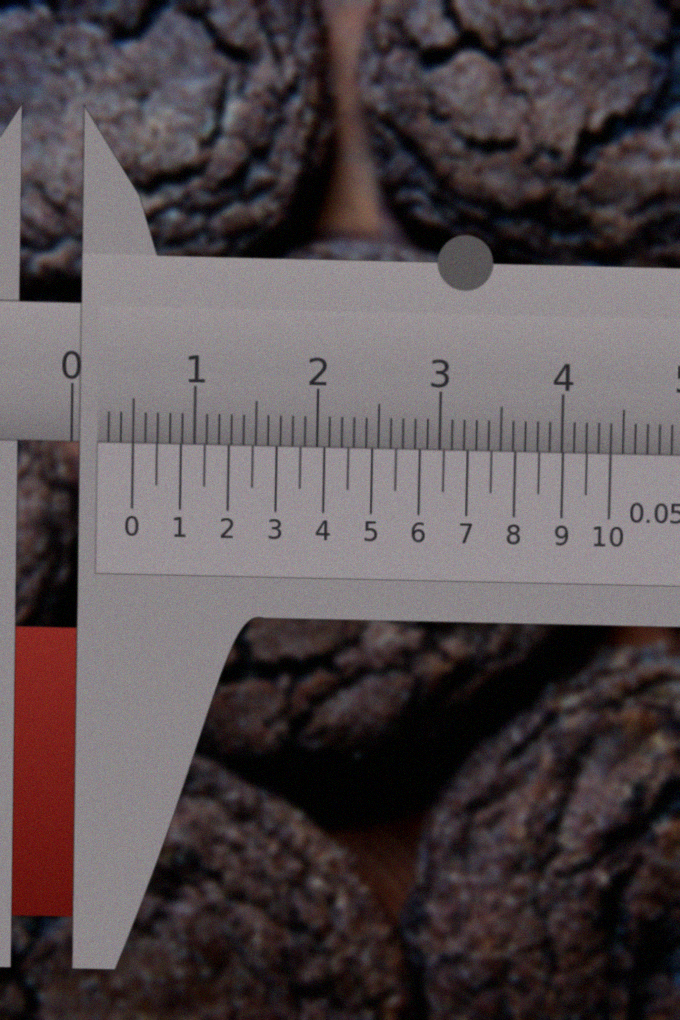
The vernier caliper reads 5.0mm
